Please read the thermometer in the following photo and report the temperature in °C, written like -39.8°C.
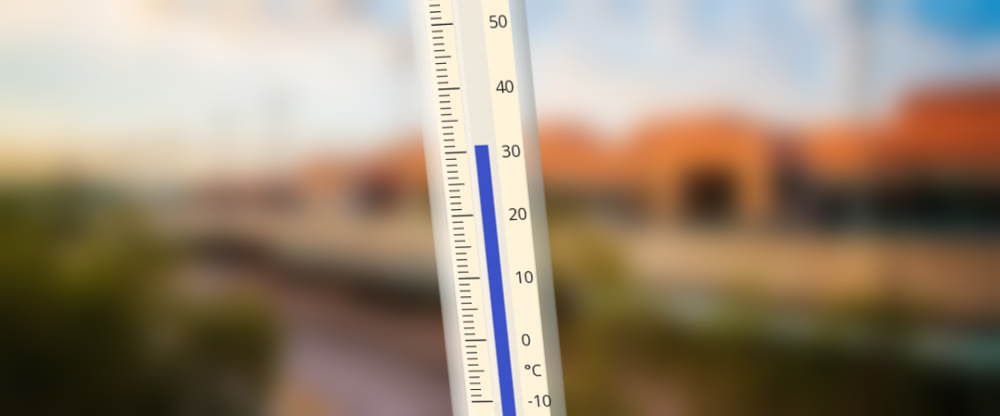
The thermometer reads 31°C
